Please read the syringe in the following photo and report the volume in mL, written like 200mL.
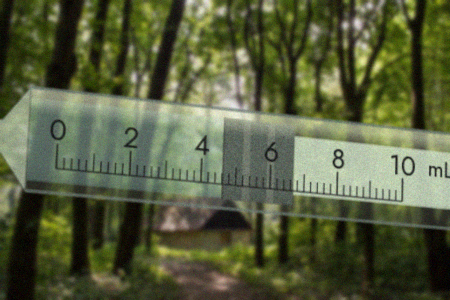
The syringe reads 4.6mL
